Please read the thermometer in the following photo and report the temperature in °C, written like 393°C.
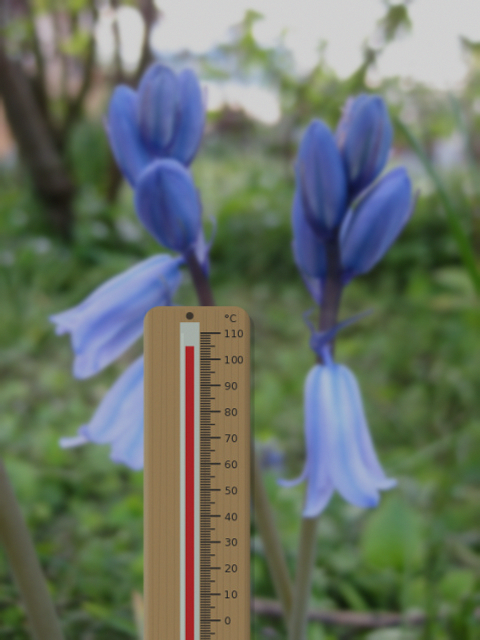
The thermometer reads 105°C
